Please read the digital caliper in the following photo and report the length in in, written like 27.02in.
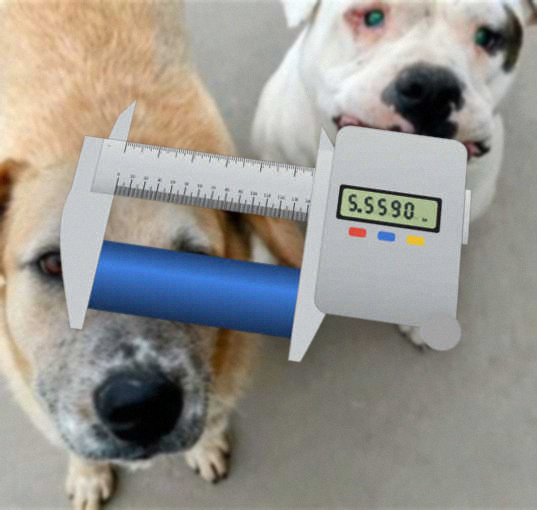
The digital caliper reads 5.5590in
